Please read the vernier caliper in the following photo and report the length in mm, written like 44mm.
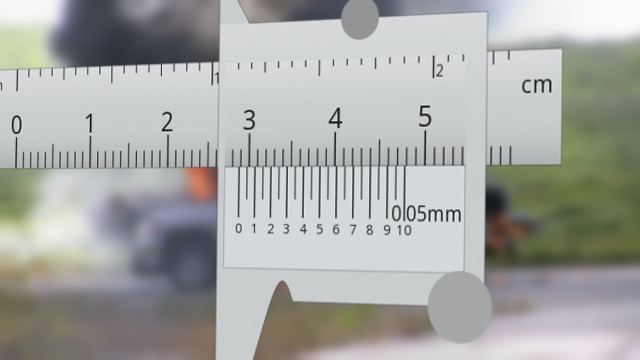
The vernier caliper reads 28.8mm
